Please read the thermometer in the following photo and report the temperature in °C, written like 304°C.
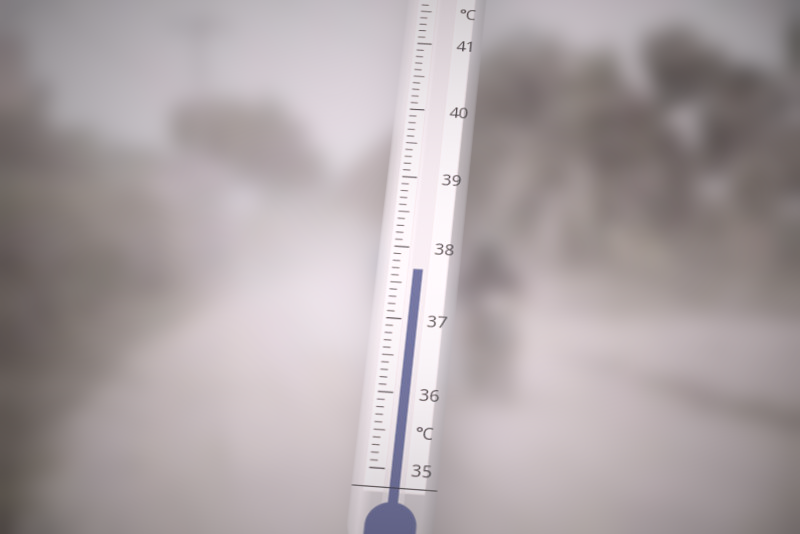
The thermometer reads 37.7°C
